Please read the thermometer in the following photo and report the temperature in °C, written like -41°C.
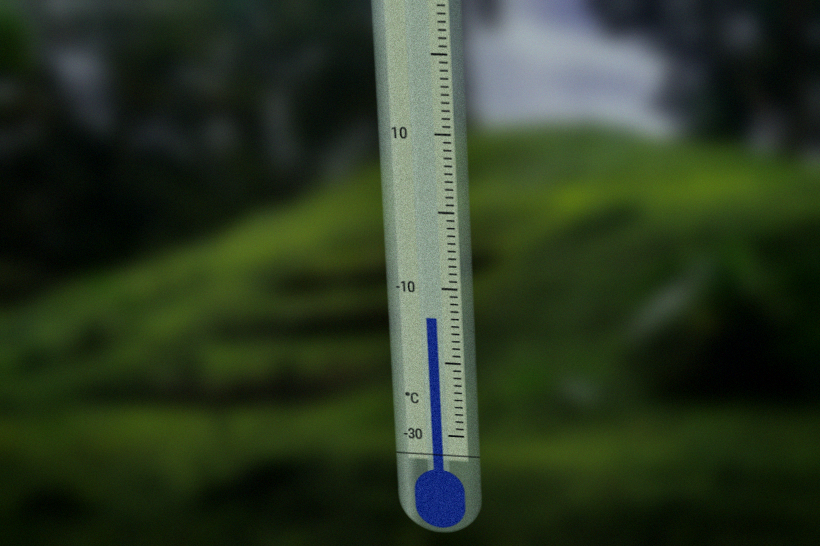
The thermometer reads -14°C
